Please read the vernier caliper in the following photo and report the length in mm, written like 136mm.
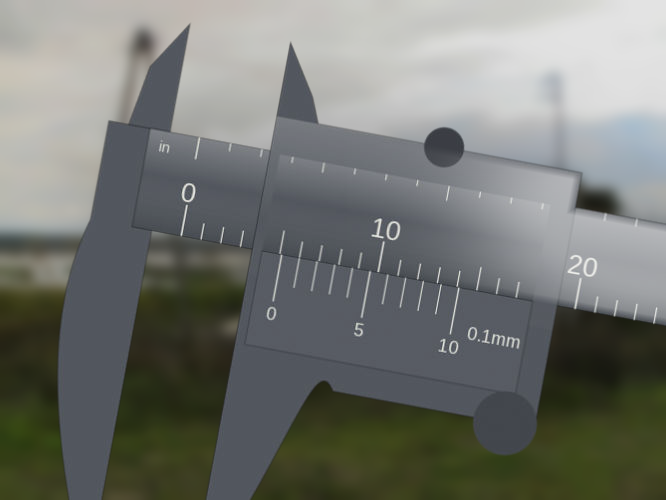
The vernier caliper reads 5.1mm
